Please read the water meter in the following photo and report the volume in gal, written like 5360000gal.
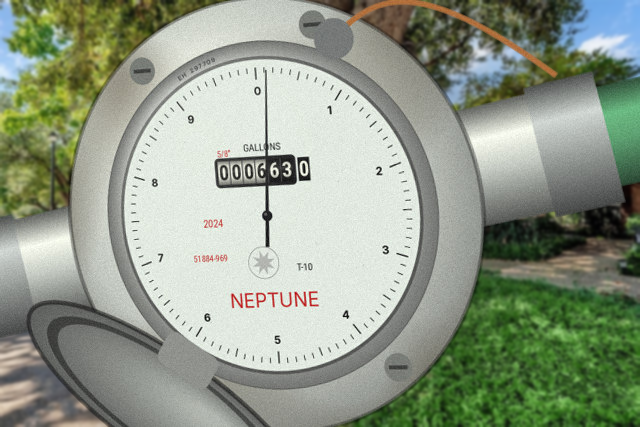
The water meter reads 6630.1gal
